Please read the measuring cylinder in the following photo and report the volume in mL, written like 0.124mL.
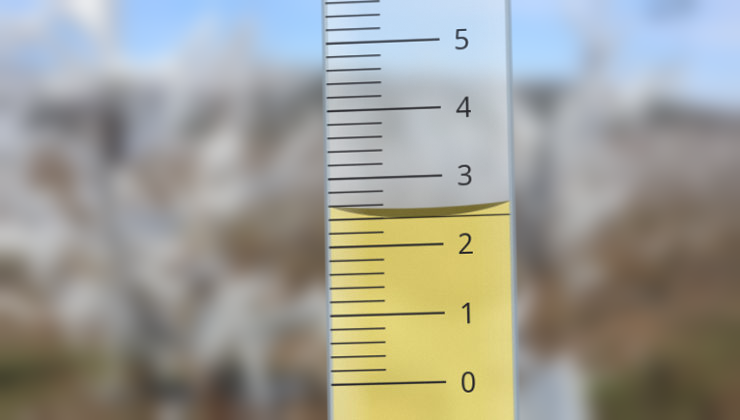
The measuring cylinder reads 2.4mL
